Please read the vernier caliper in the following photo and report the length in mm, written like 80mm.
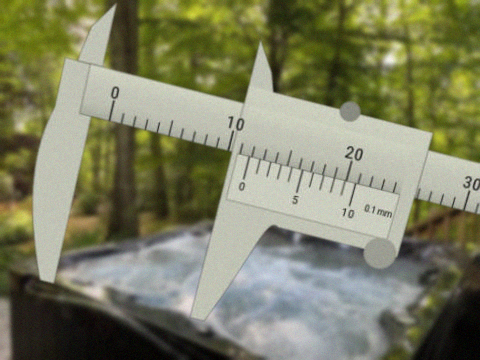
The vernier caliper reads 11.8mm
